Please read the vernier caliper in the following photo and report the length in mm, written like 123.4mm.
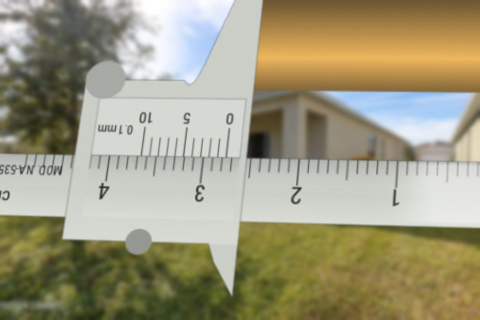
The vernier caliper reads 27.6mm
